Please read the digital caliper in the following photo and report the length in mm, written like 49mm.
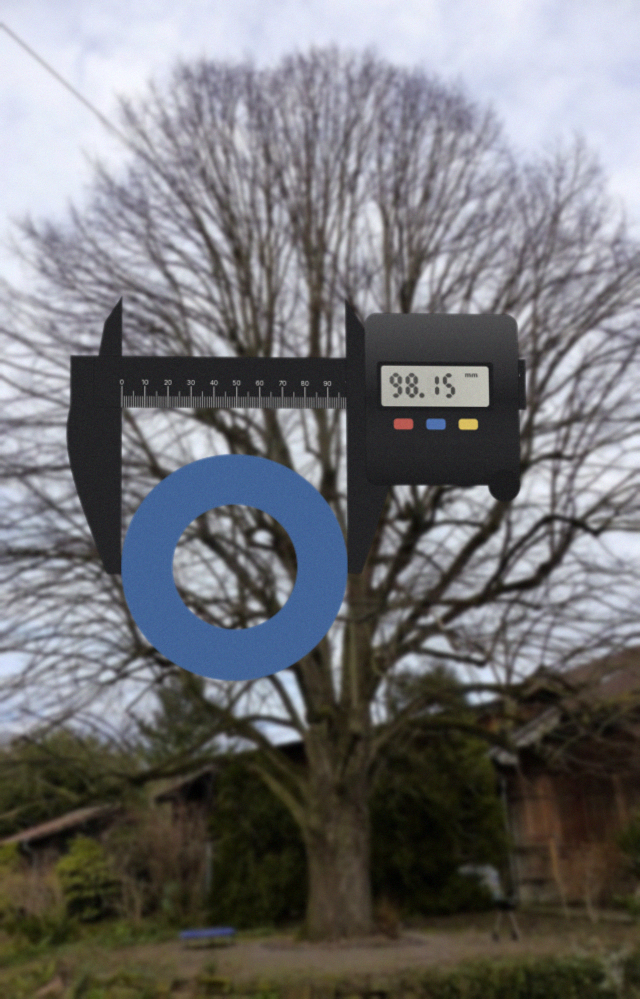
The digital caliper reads 98.15mm
